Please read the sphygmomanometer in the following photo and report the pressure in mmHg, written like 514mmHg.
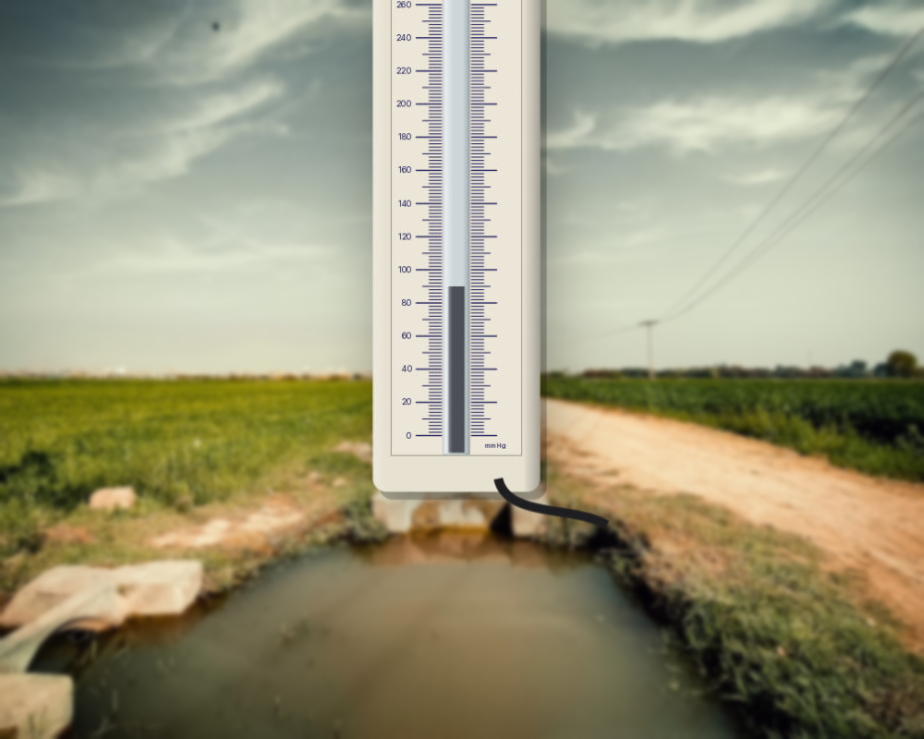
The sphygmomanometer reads 90mmHg
